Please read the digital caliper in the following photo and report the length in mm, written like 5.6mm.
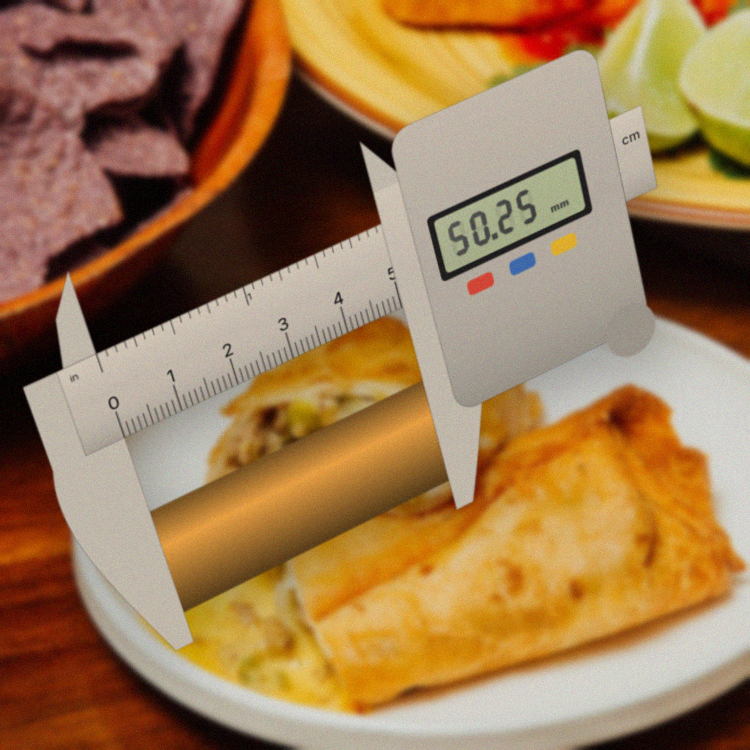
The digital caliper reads 50.25mm
